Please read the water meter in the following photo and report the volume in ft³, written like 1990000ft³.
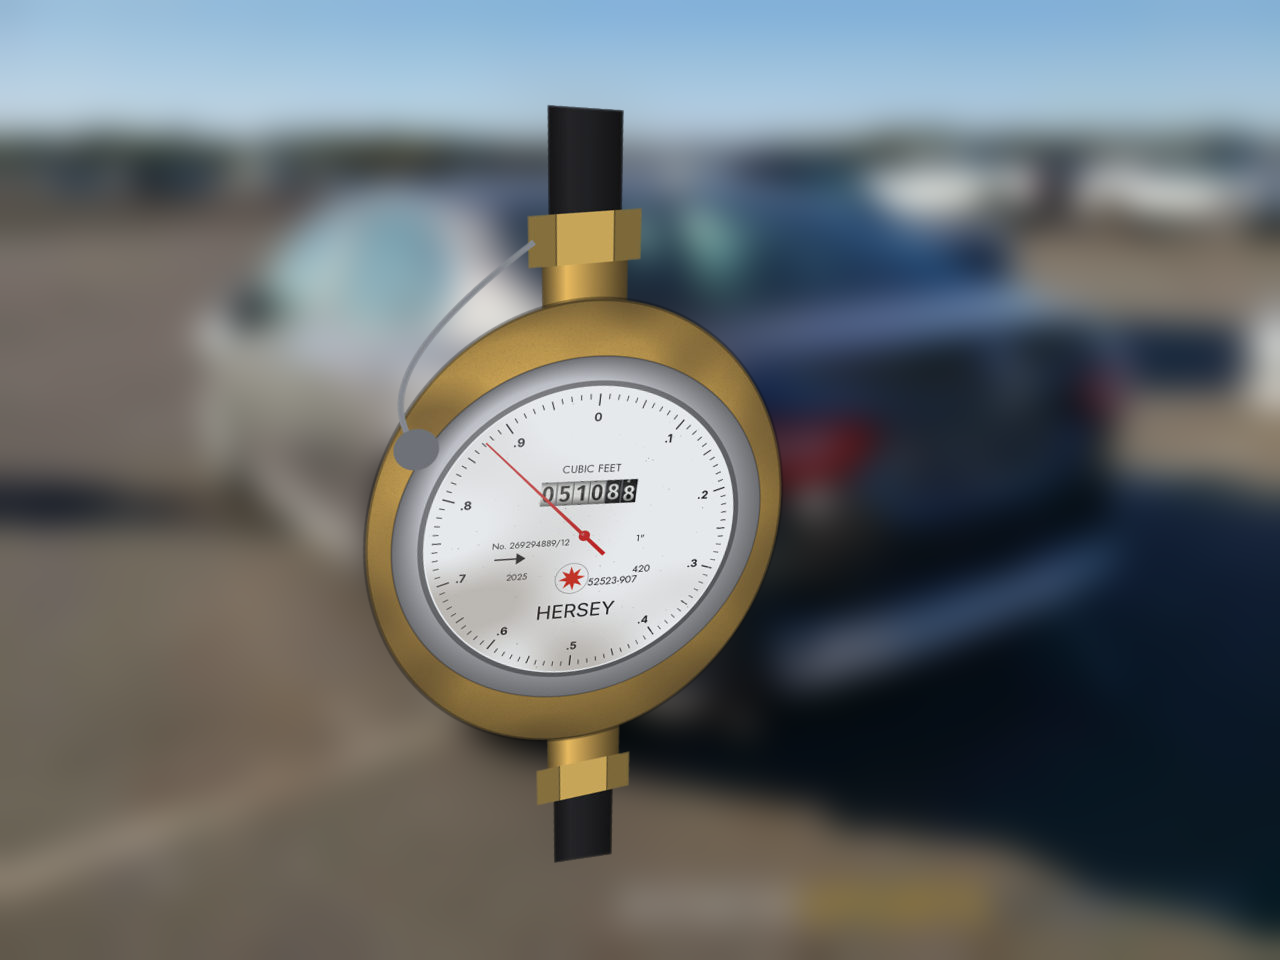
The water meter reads 51087.87ft³
